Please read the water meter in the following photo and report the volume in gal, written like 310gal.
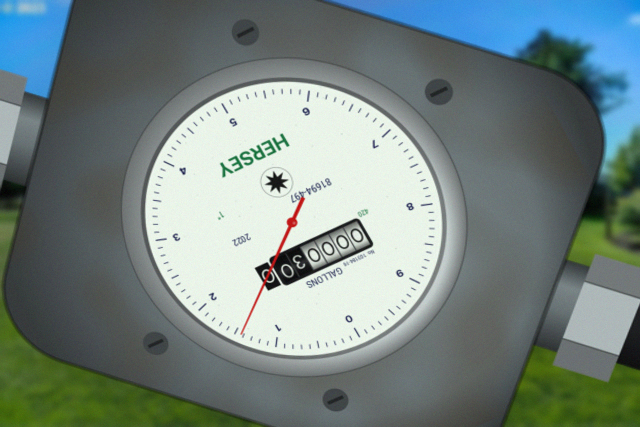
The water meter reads 301.4gal
